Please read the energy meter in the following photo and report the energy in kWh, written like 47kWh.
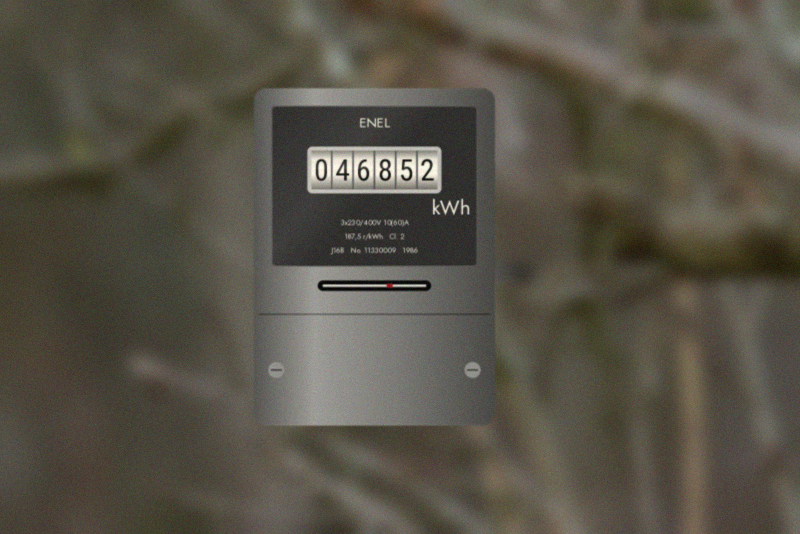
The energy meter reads 46852kWh
